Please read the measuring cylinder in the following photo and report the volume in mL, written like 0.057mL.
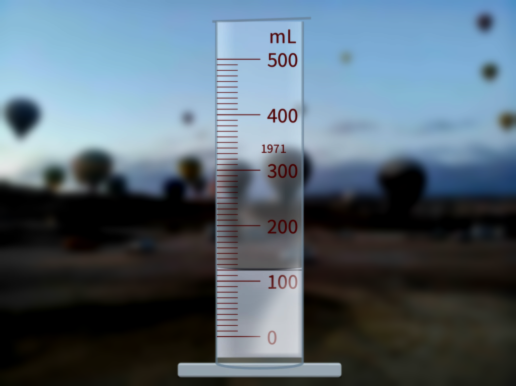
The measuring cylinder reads 120mL
